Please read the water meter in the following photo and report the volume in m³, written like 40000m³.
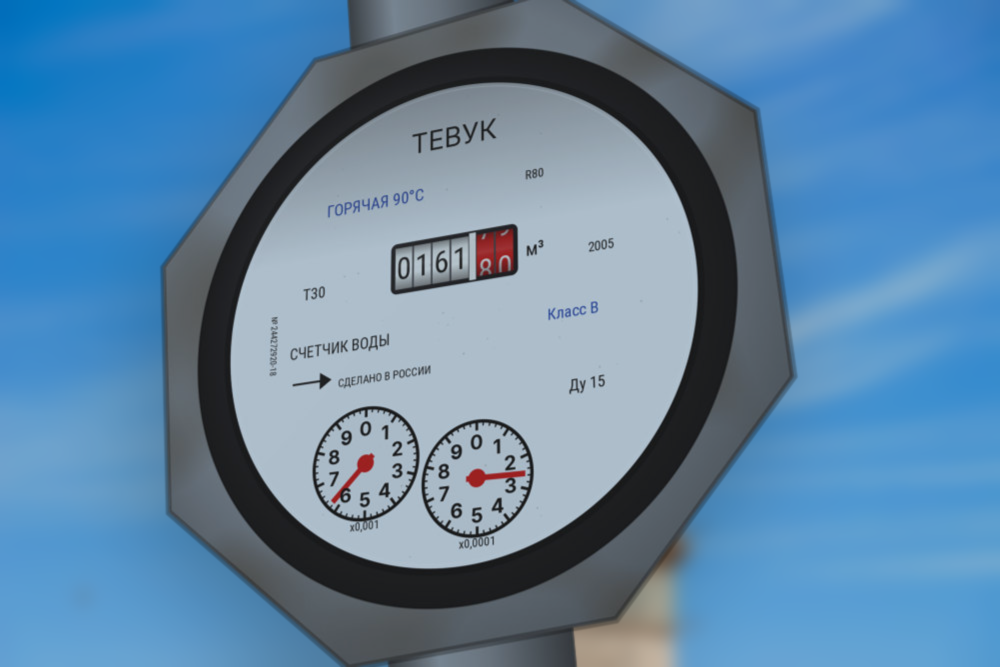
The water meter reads 161.7962m³
